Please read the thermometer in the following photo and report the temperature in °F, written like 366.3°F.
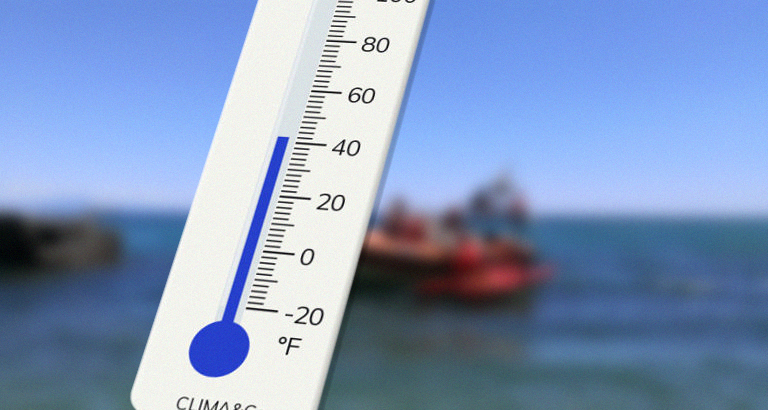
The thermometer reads 42°F
